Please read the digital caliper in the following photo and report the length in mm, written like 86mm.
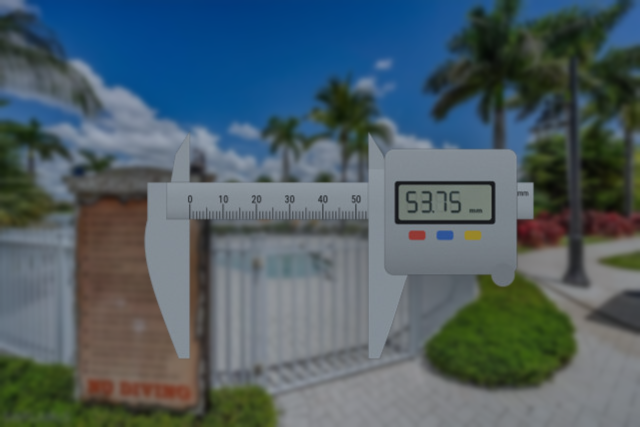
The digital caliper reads 53.75mm
